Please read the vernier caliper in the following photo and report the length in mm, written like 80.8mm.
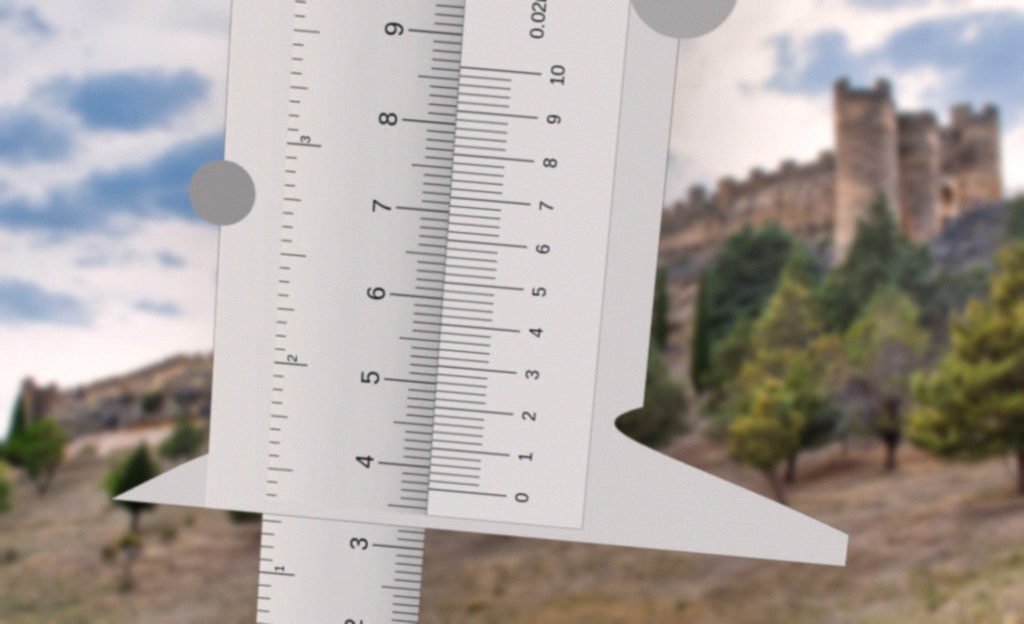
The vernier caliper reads 37.4mm
